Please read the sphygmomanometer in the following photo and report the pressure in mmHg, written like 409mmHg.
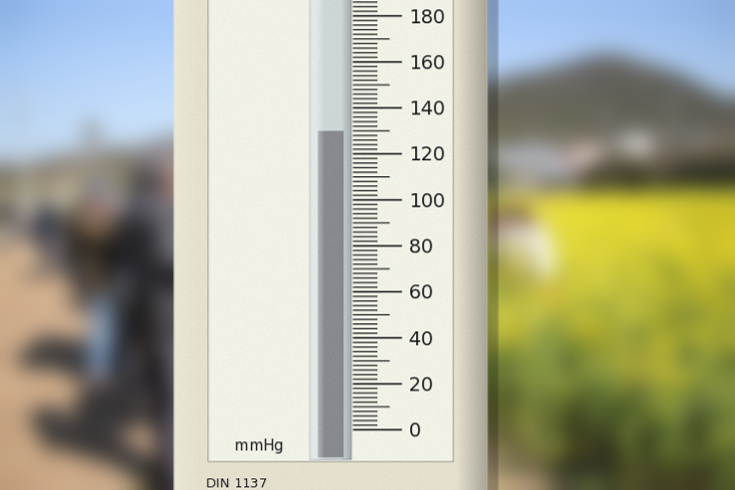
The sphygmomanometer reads 130mmHg
